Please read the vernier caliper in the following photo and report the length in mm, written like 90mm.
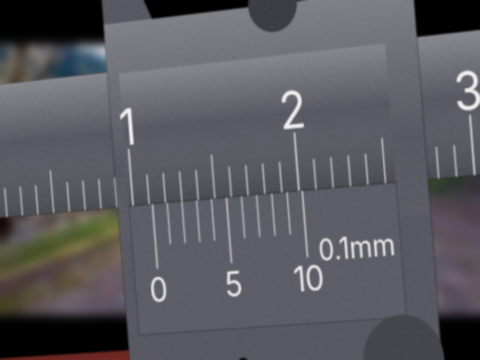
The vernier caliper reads 11.2mm
